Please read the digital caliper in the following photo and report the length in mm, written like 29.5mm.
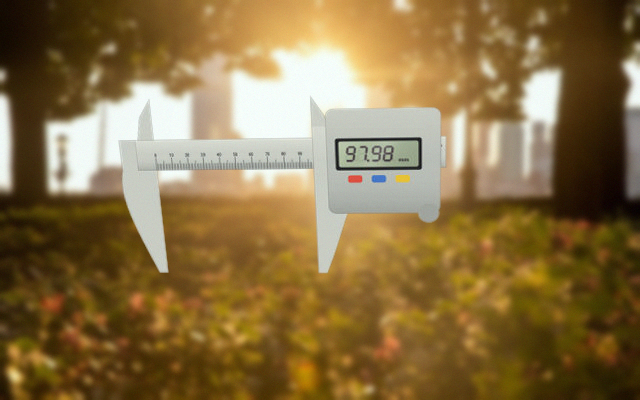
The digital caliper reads 97.98mm
